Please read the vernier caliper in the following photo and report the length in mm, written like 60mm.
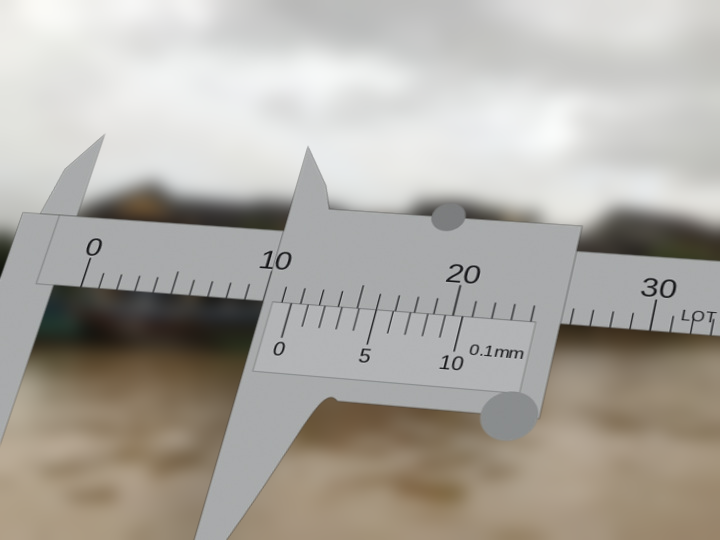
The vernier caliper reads 11.5mm
